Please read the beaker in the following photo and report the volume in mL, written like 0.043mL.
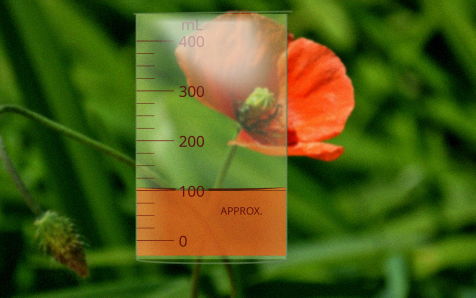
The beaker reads 100mL
